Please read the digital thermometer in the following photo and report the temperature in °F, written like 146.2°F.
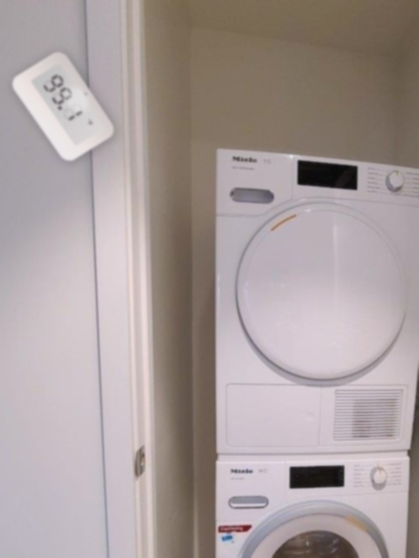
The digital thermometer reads 99.1°F
